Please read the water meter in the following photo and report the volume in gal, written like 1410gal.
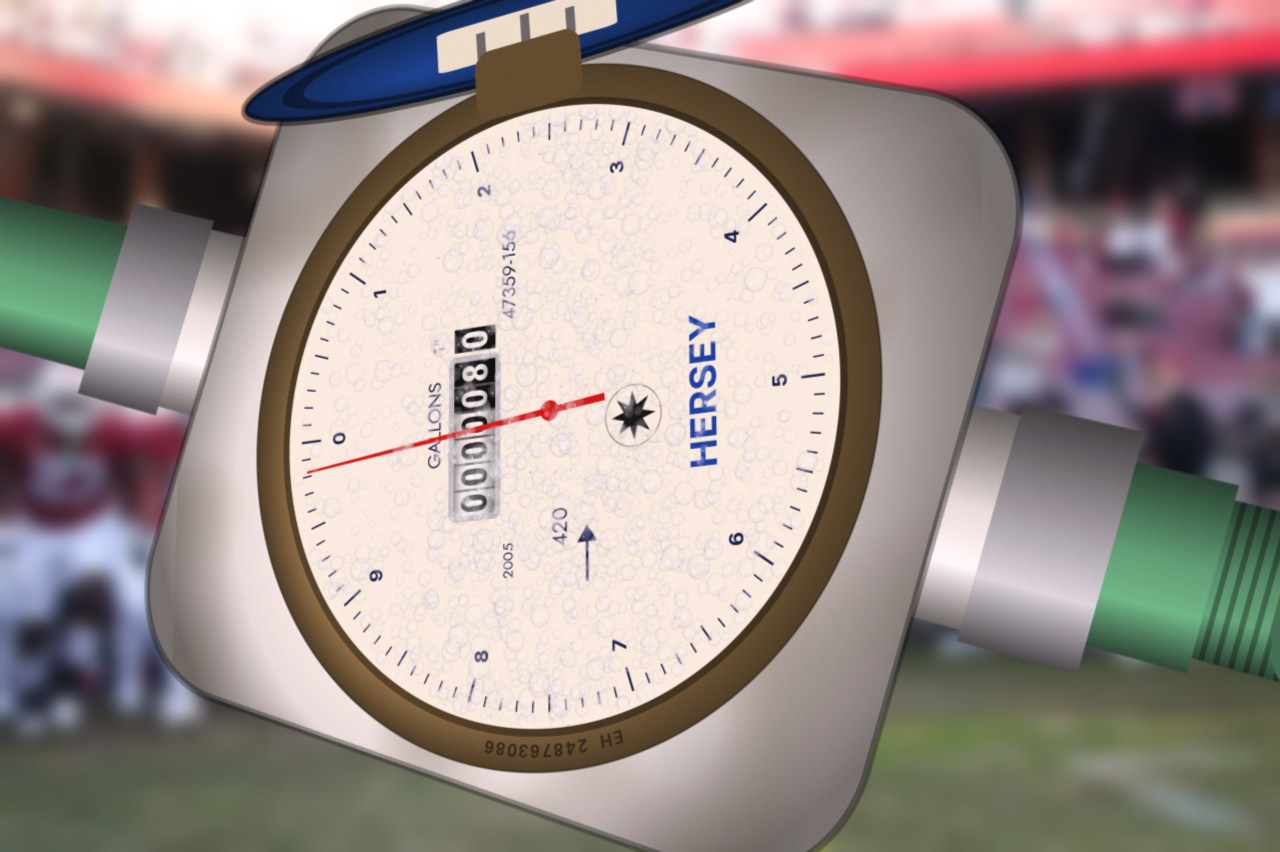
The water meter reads 79.8gal
